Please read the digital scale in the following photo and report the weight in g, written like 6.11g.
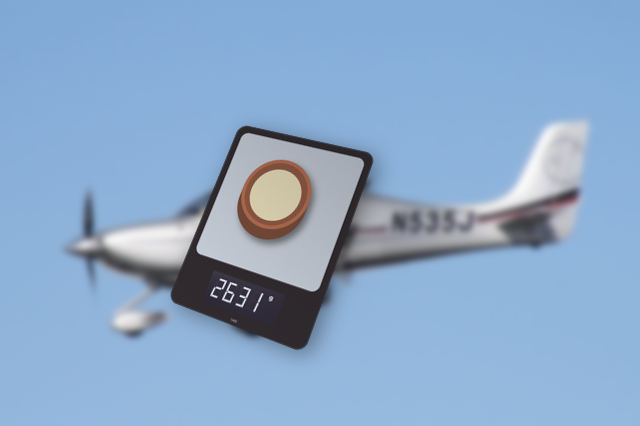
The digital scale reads 2631g
